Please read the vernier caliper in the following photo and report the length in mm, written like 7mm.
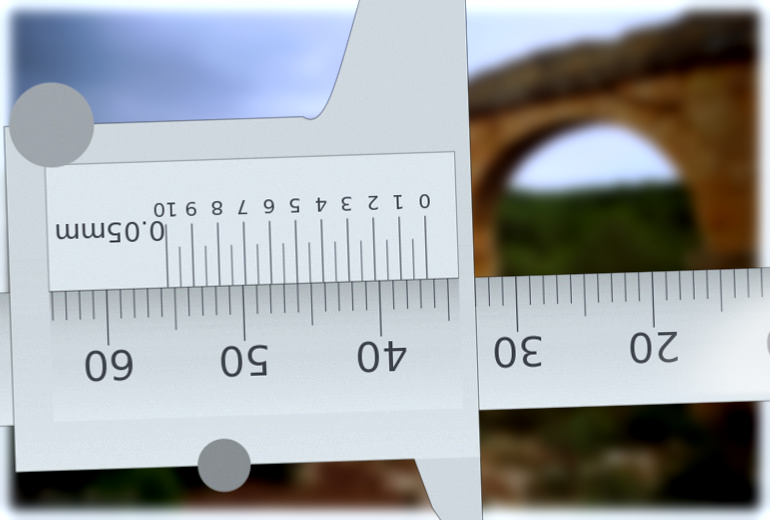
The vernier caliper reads 36.5mm
